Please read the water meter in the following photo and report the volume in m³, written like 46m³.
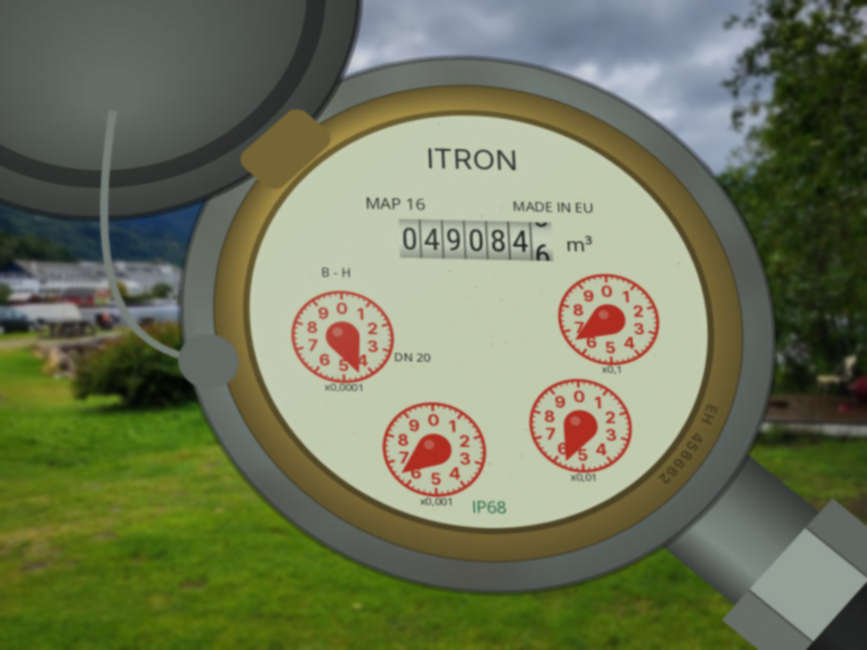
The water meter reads 490845.6564m³
